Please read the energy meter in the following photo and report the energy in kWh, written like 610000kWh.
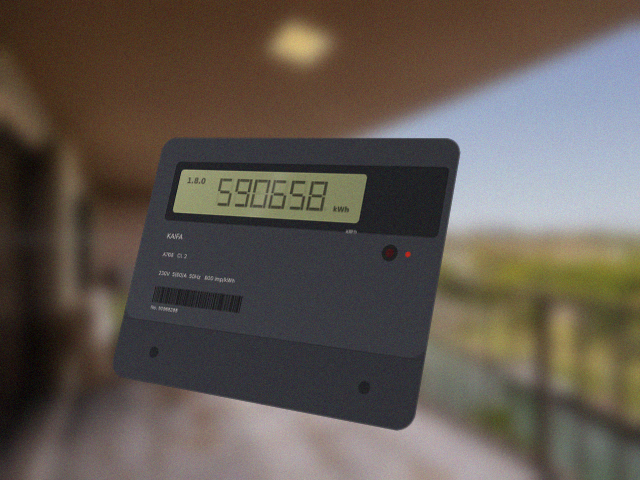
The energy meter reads 590658kWh
